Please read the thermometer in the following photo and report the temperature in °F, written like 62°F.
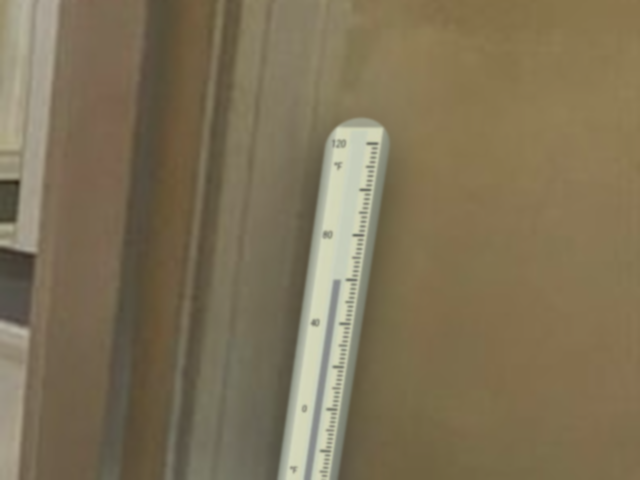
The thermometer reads 60°F
